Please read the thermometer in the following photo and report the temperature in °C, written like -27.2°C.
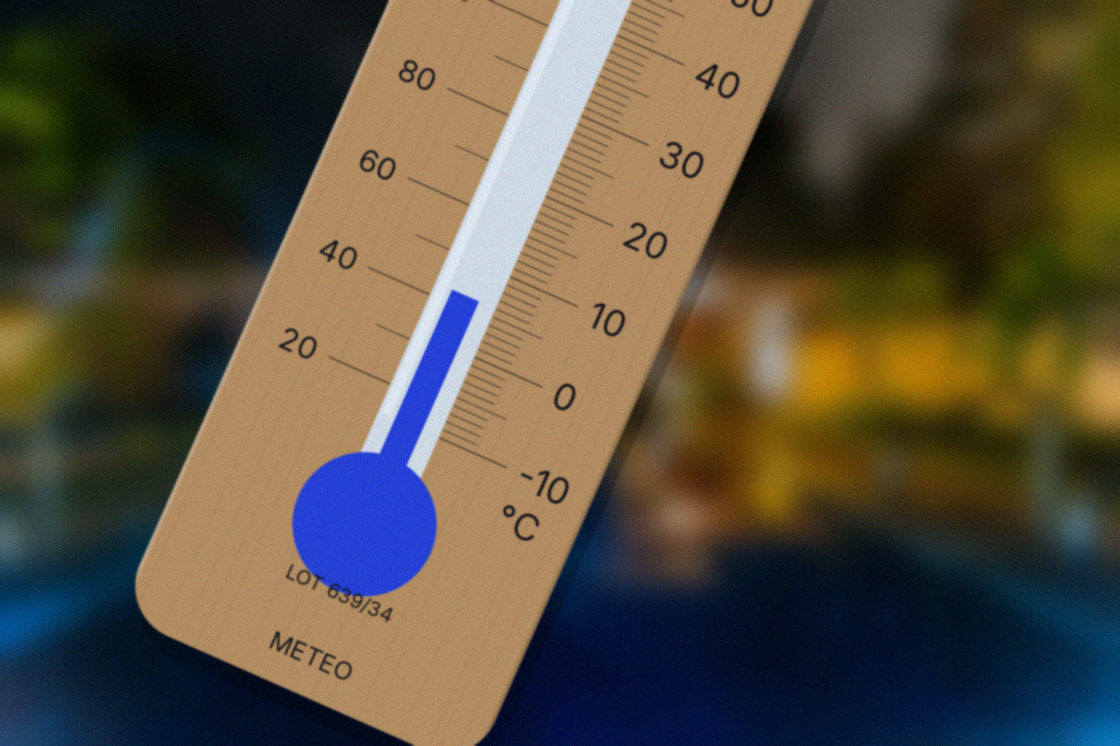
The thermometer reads 6°C
